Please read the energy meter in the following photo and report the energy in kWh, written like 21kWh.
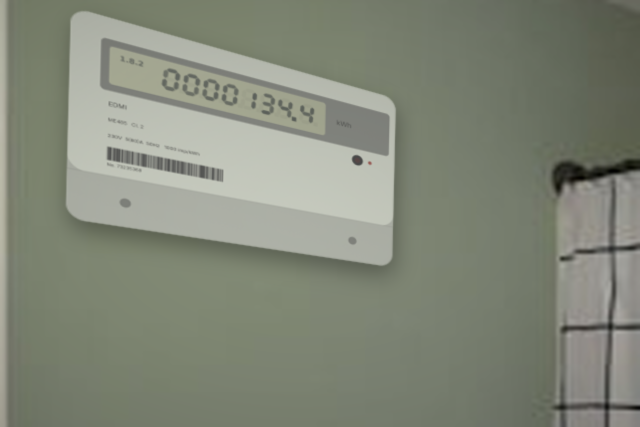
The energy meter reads 134.4kWh
